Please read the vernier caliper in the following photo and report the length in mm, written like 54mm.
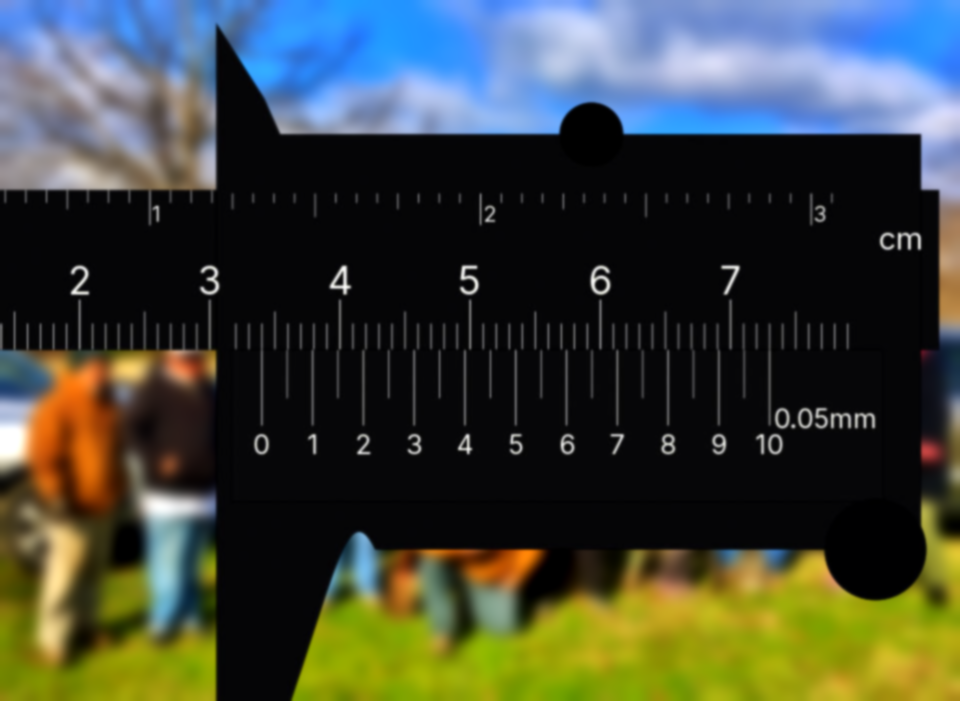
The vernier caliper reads 34.0mm
